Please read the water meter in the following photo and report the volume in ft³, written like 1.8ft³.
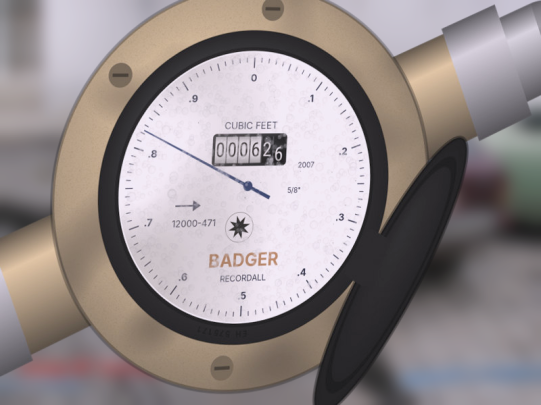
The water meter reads 625.82ft³
